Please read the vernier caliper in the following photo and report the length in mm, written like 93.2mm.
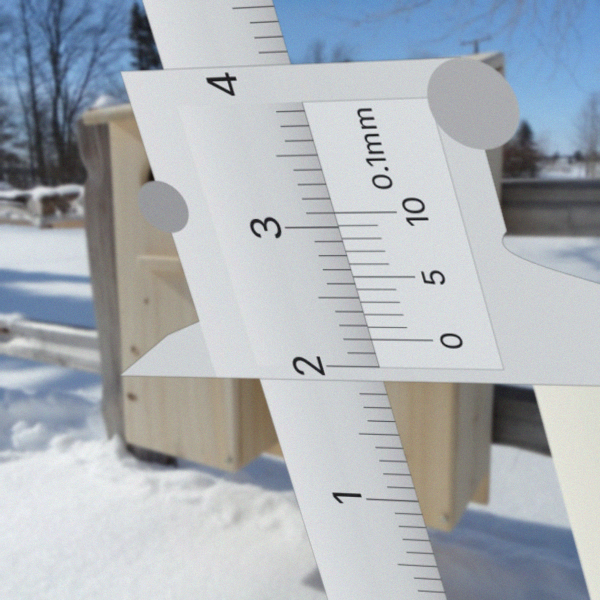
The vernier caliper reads 22.0mm
